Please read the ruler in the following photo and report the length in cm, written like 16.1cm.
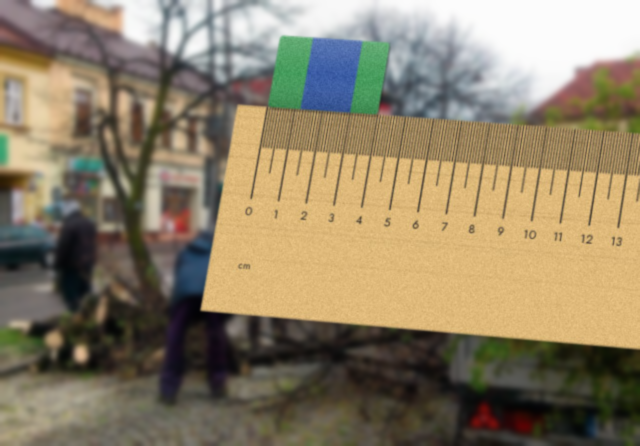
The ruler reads 4cm
